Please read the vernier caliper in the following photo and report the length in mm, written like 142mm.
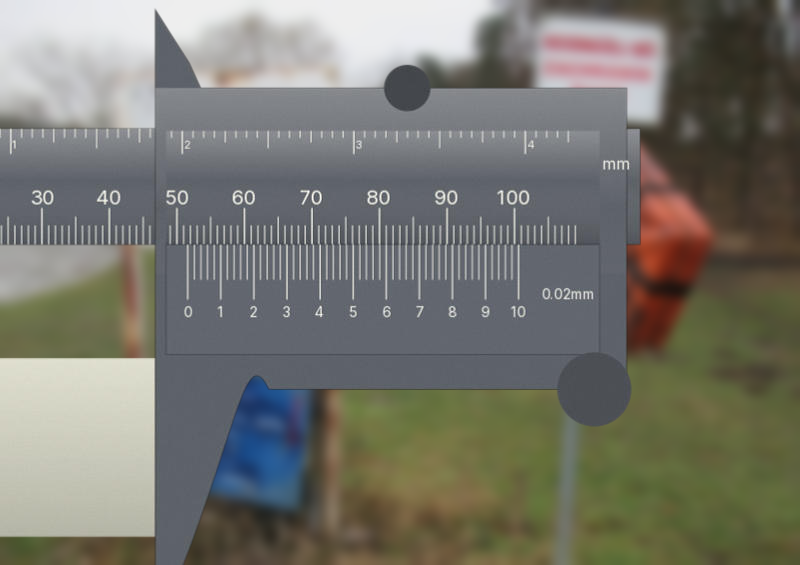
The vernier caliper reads 51.6mm
